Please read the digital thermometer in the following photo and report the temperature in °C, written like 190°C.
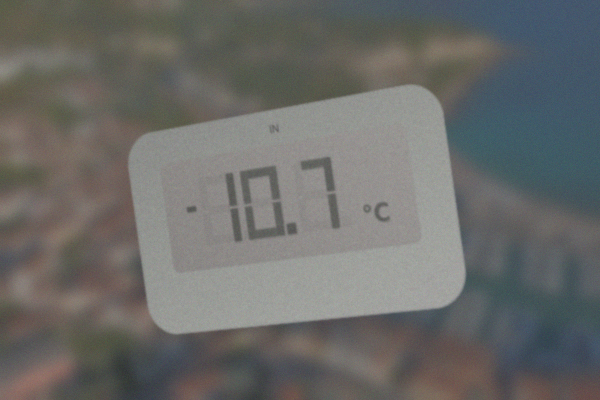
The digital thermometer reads -10.7°C
